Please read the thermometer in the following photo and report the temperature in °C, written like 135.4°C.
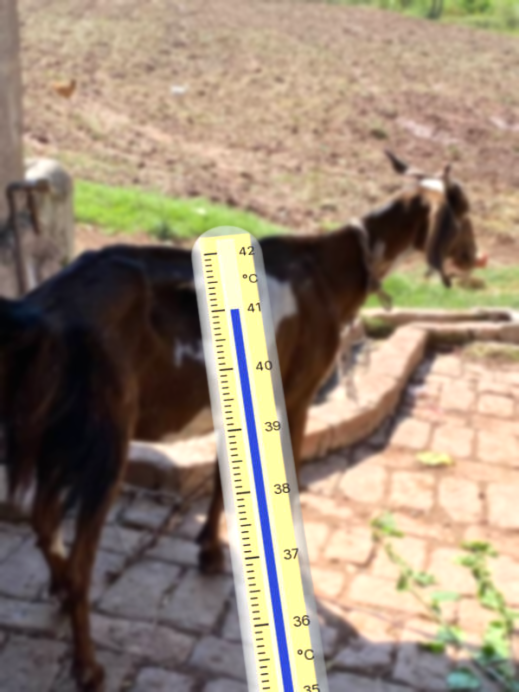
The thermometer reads 41°C
